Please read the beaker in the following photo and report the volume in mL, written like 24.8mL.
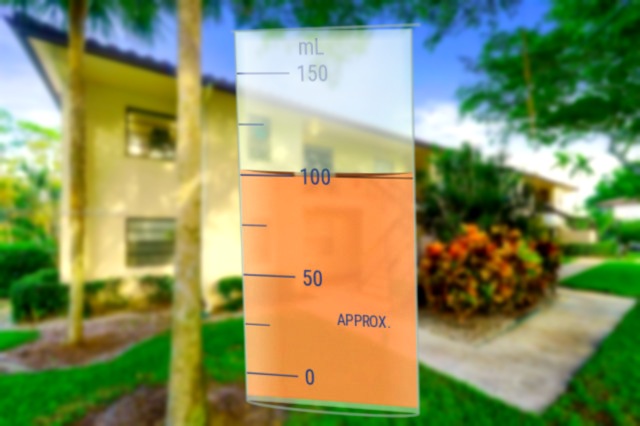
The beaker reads 100mL
